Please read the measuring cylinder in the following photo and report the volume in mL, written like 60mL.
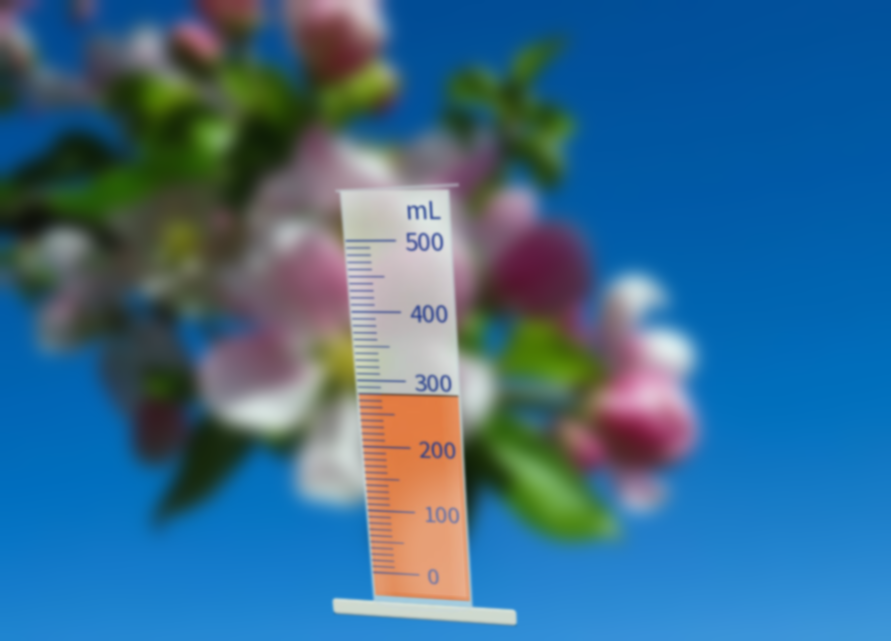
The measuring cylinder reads 280mL
